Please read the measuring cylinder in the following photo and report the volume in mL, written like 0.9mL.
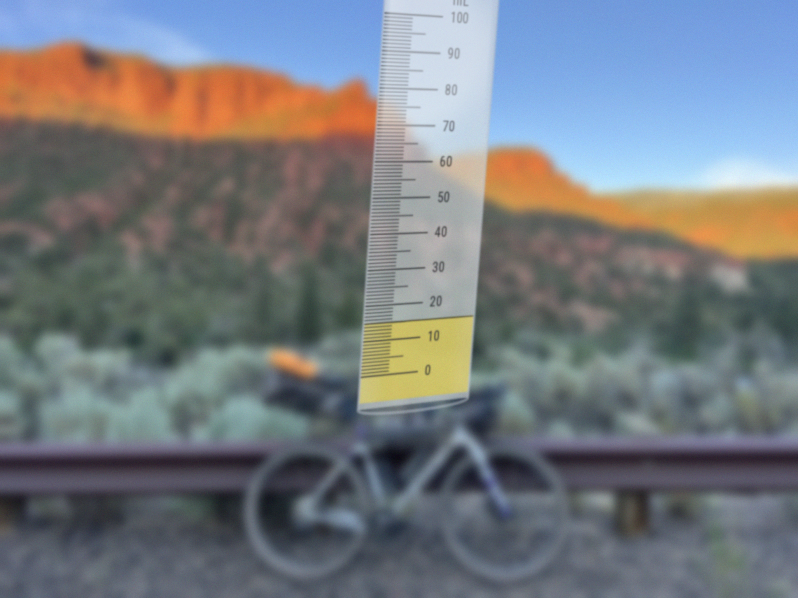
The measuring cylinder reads 15mL
